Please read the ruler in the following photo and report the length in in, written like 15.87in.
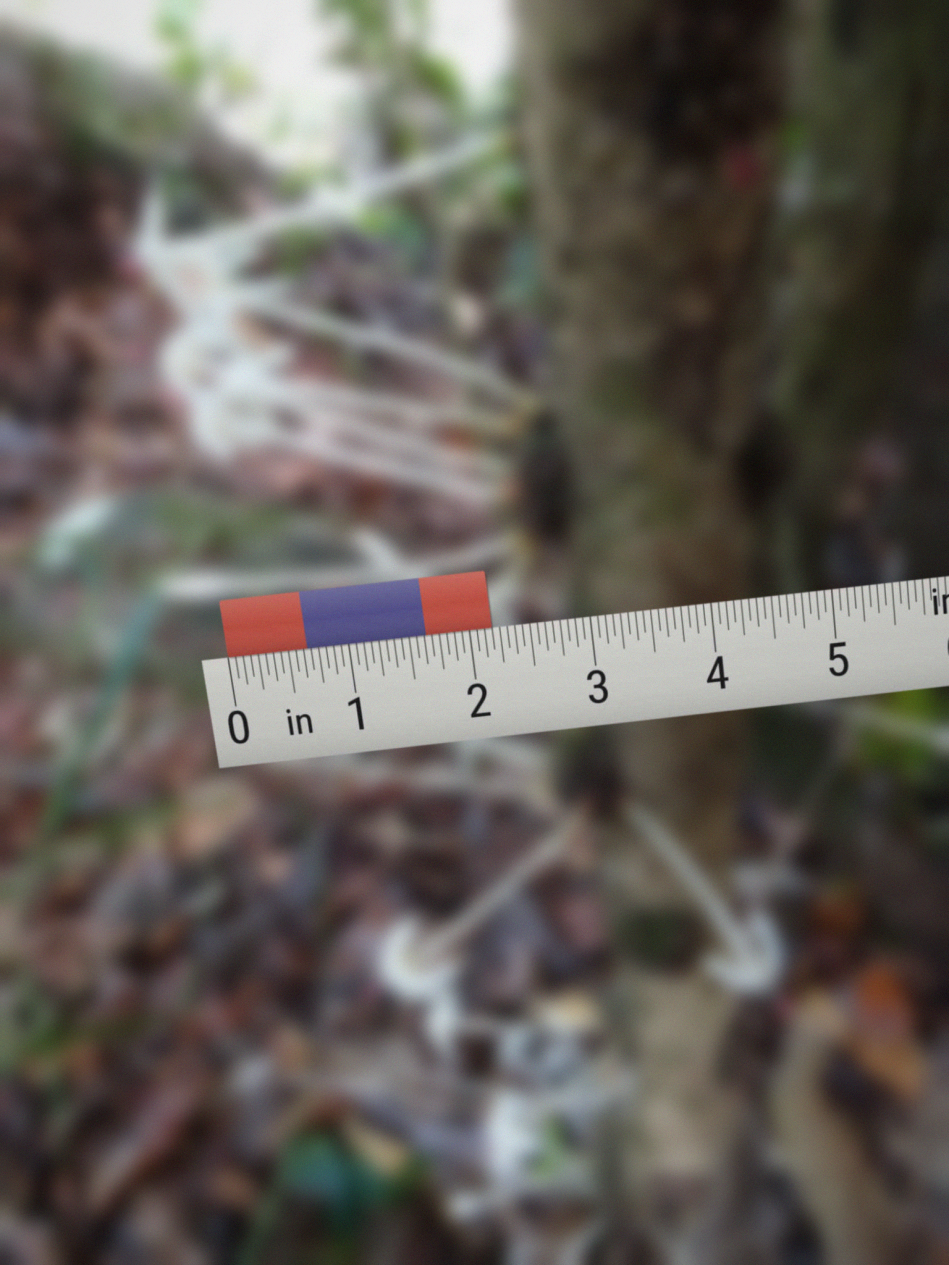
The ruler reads 2.1875in
